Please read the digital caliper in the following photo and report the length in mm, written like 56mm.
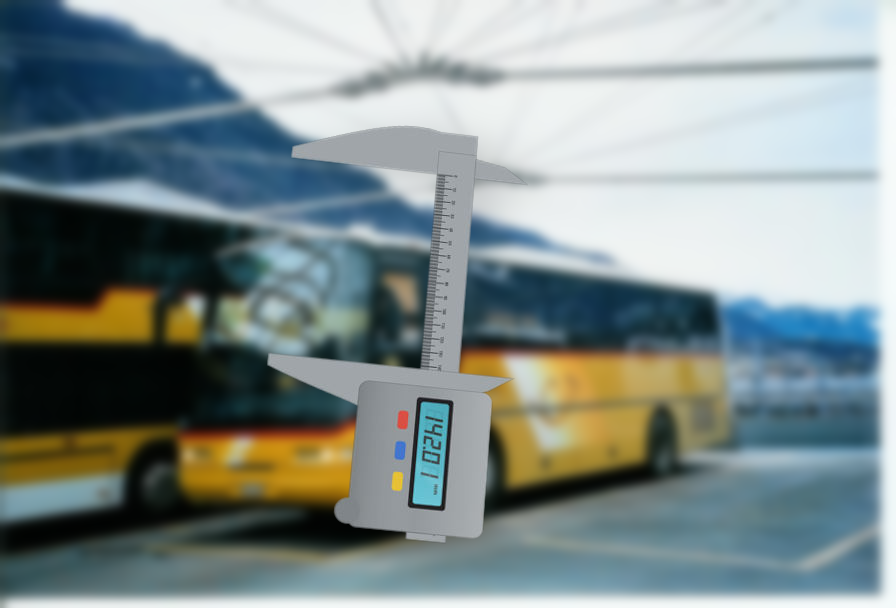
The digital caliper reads 142.01mm
